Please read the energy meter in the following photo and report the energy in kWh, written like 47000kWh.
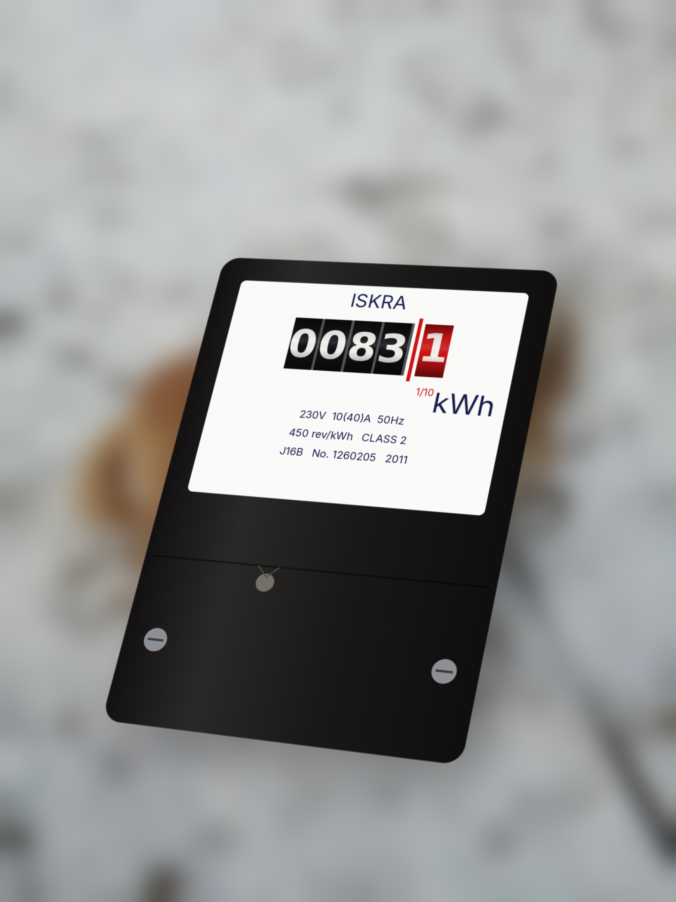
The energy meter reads 83.1kWh
